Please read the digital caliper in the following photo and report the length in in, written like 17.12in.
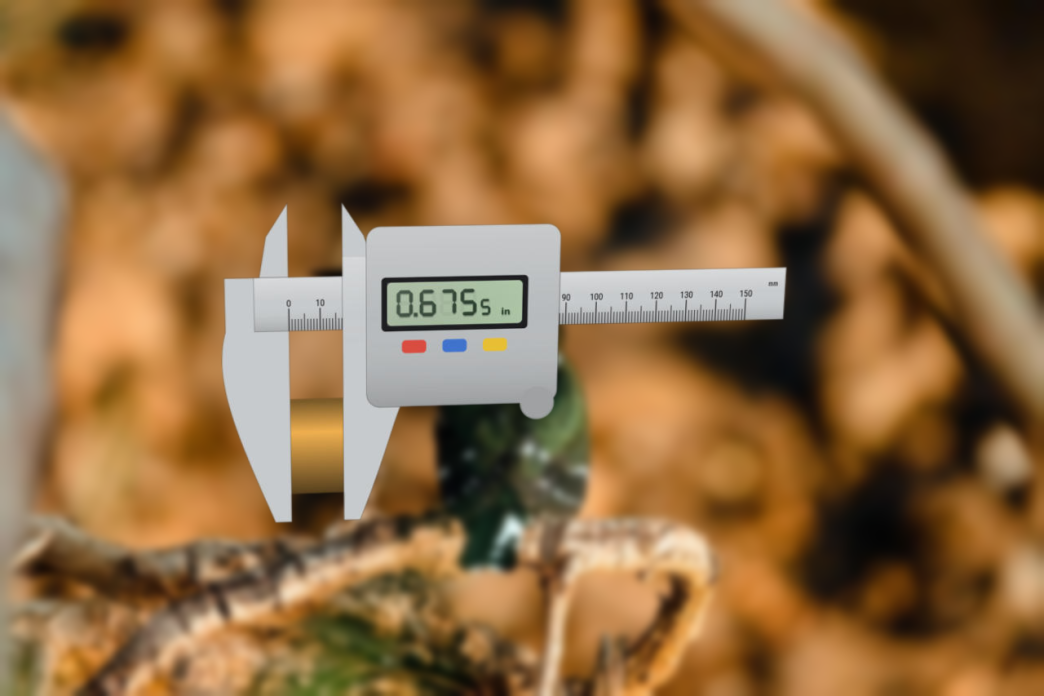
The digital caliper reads 0.6755in
